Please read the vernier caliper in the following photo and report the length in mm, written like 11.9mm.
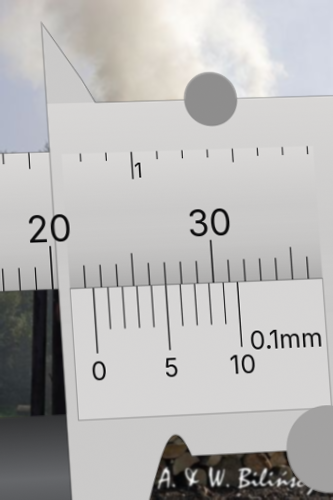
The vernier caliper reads 22.5mm
